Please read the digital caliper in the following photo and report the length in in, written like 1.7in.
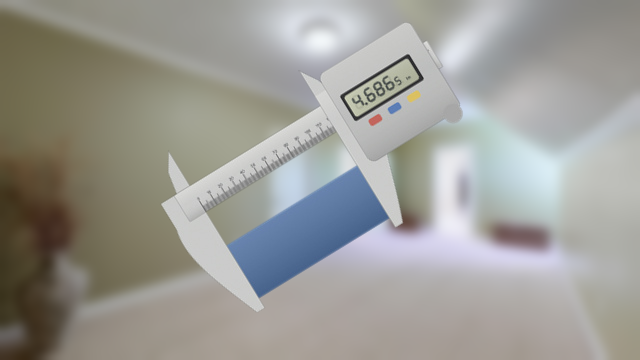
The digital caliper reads 4.6865in
